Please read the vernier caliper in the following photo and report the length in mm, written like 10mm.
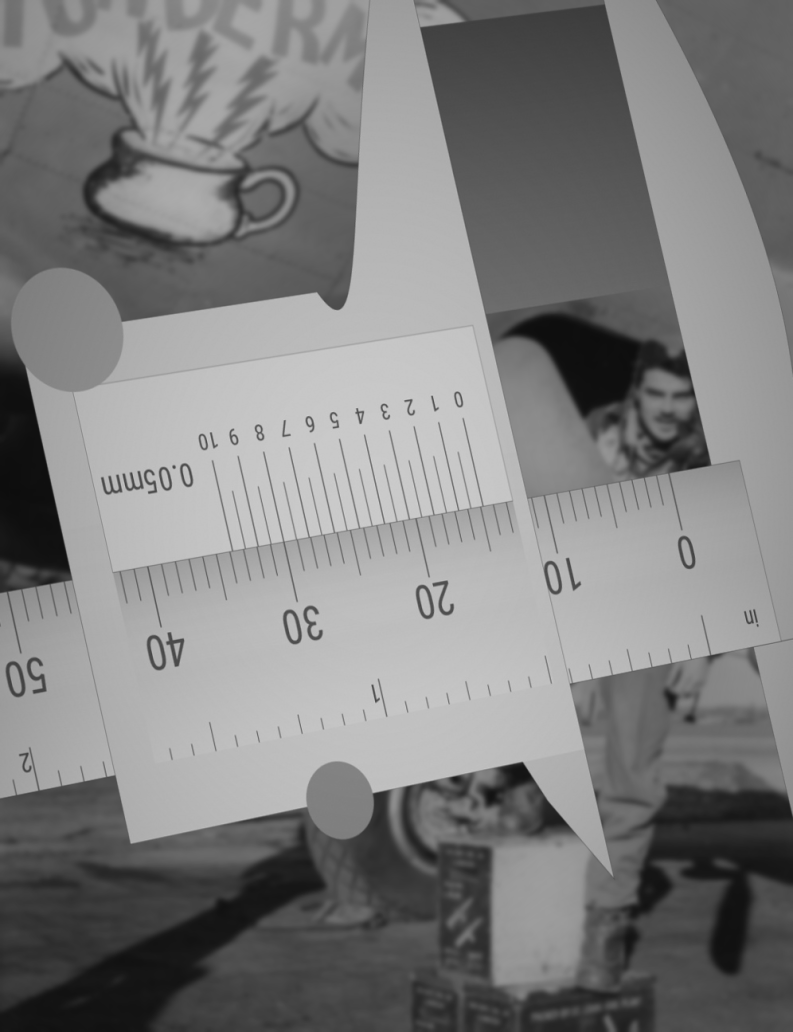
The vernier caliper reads 14.8mm
